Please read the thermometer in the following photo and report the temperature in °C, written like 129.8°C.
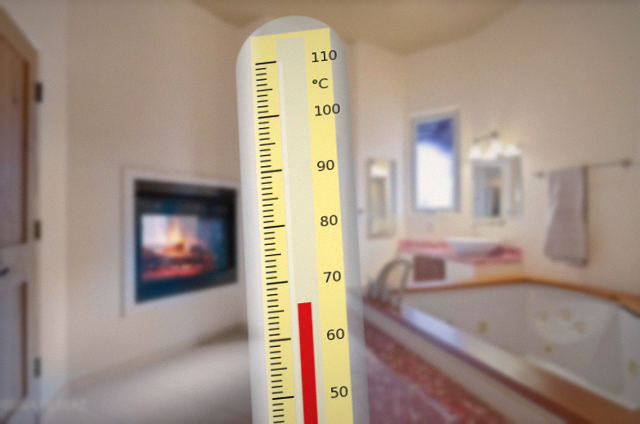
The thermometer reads 66°C
